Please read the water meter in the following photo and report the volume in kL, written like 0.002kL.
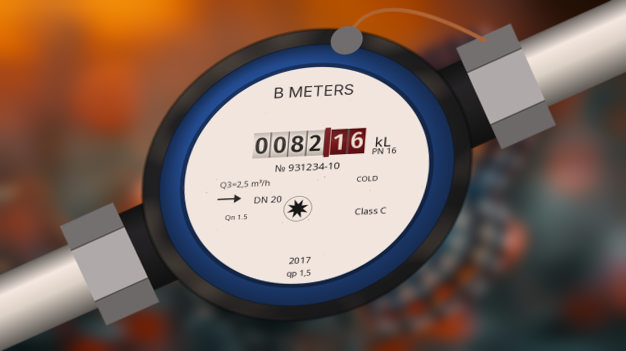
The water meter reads 82.16kL
